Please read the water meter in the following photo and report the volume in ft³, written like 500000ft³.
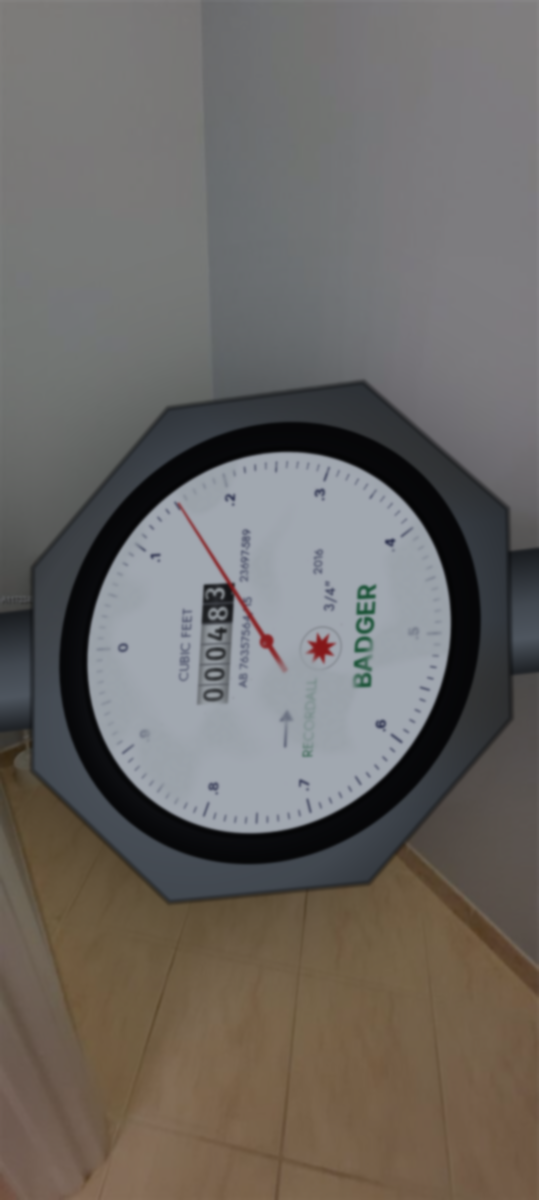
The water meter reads 483.15ft³
